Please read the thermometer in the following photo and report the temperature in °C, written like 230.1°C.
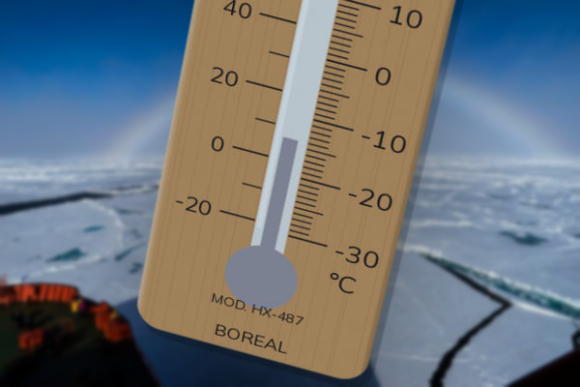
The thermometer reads -14°C
